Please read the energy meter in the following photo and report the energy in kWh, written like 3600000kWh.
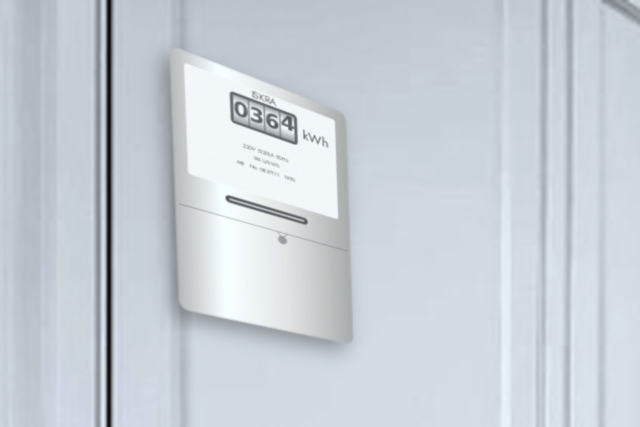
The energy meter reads 364kWh
